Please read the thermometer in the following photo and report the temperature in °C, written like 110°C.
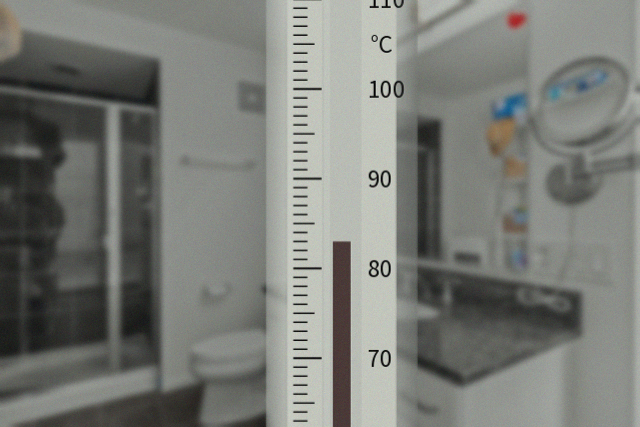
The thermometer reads 83°C
